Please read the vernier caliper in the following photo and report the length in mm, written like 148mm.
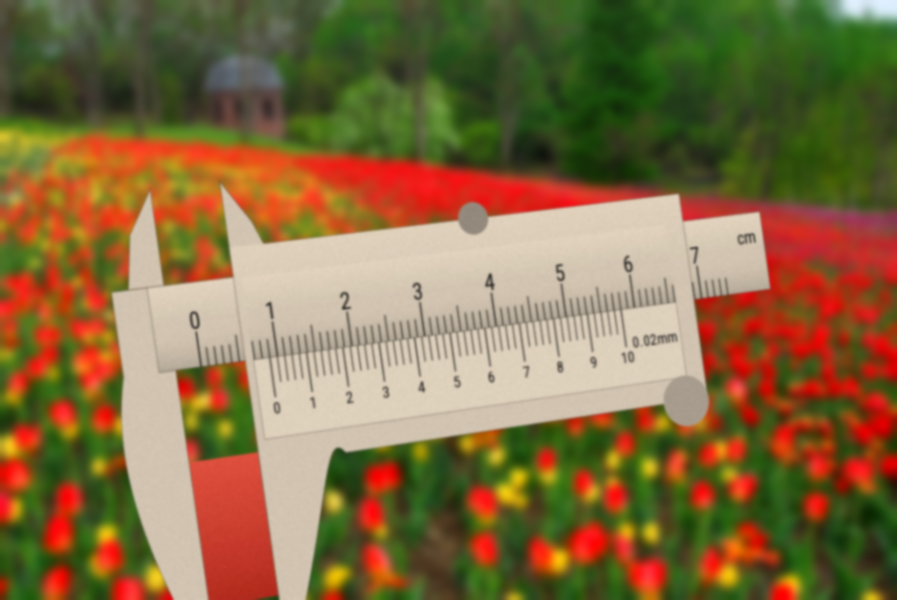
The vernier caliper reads 9.0mm
